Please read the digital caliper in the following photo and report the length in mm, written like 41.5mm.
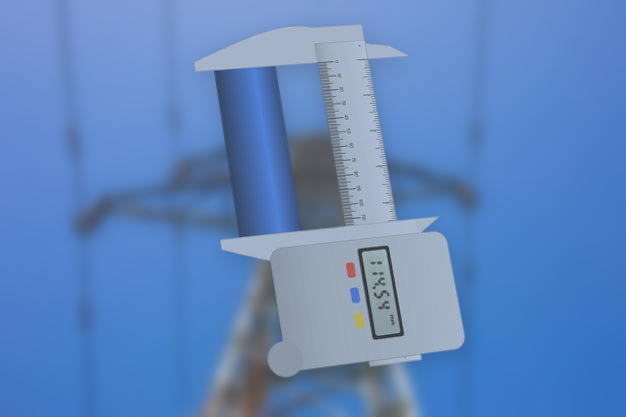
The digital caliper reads 114.54mm
